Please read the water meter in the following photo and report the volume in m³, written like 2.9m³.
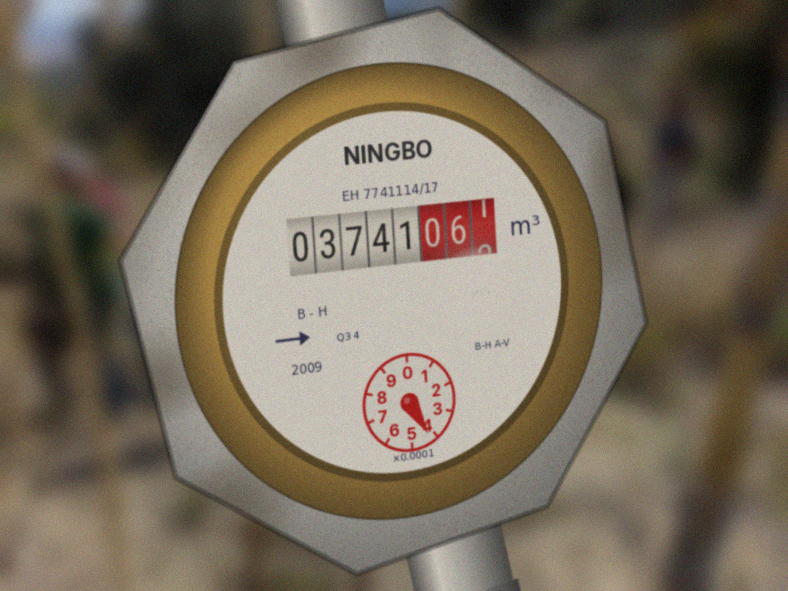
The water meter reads 3741.0614m³
